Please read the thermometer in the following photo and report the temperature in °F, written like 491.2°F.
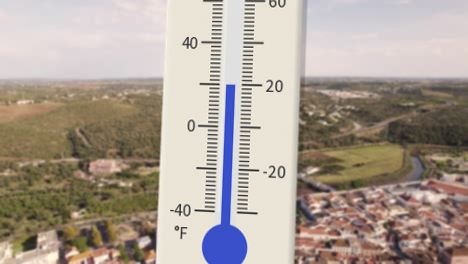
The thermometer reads 20°F
